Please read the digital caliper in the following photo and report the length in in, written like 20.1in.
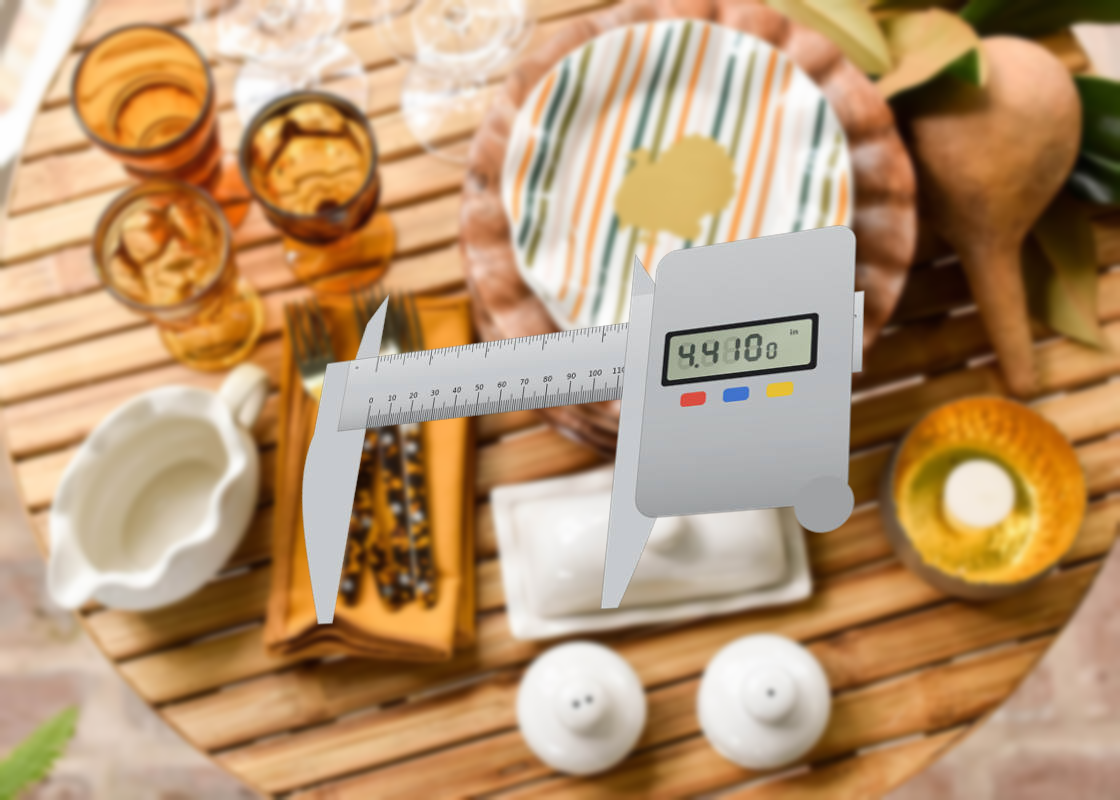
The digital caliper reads 4.4100in
